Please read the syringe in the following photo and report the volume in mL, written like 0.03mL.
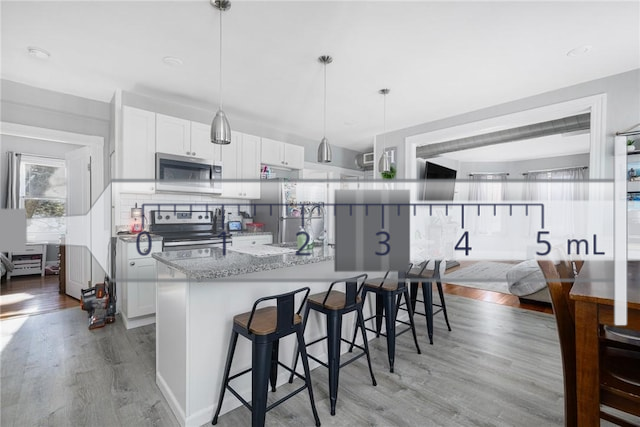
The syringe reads 2.4mL
